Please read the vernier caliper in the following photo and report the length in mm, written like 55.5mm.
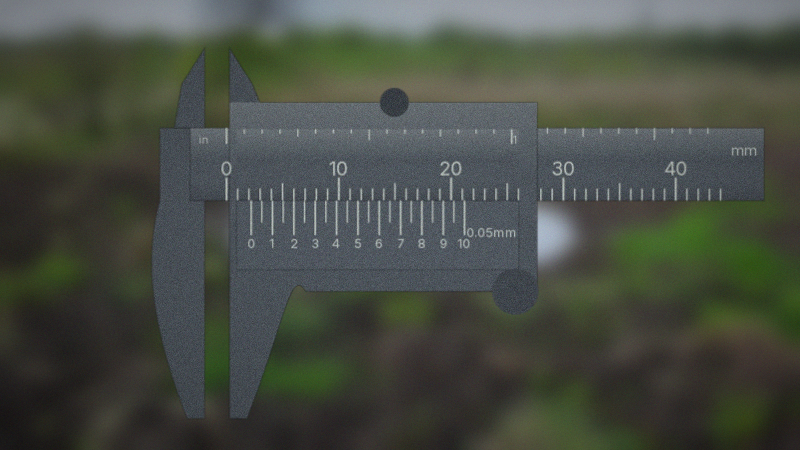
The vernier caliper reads 2.2mm
